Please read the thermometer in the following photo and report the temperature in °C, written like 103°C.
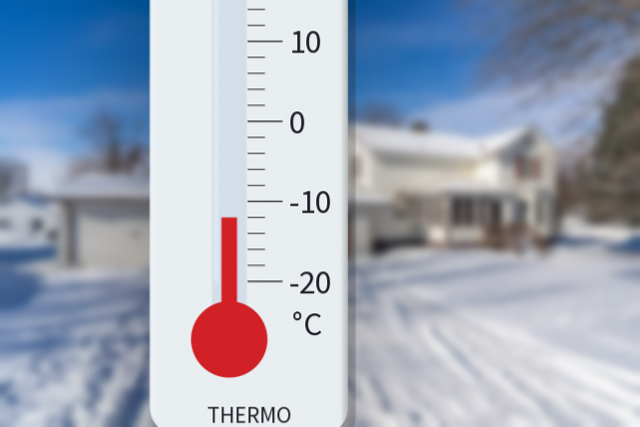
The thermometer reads -12°C
